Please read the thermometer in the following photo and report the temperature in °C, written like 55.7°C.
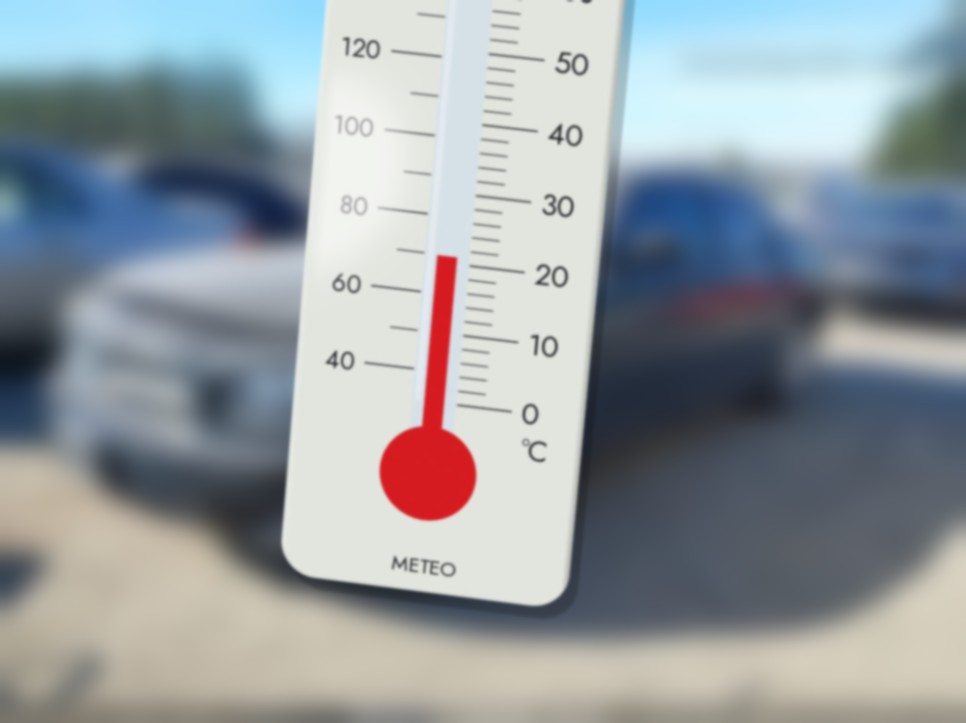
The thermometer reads 21°C
